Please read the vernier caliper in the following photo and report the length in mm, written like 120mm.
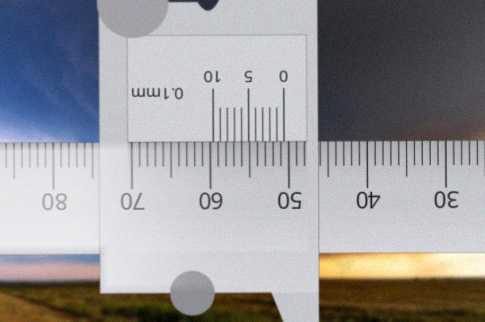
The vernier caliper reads 50.6mm
